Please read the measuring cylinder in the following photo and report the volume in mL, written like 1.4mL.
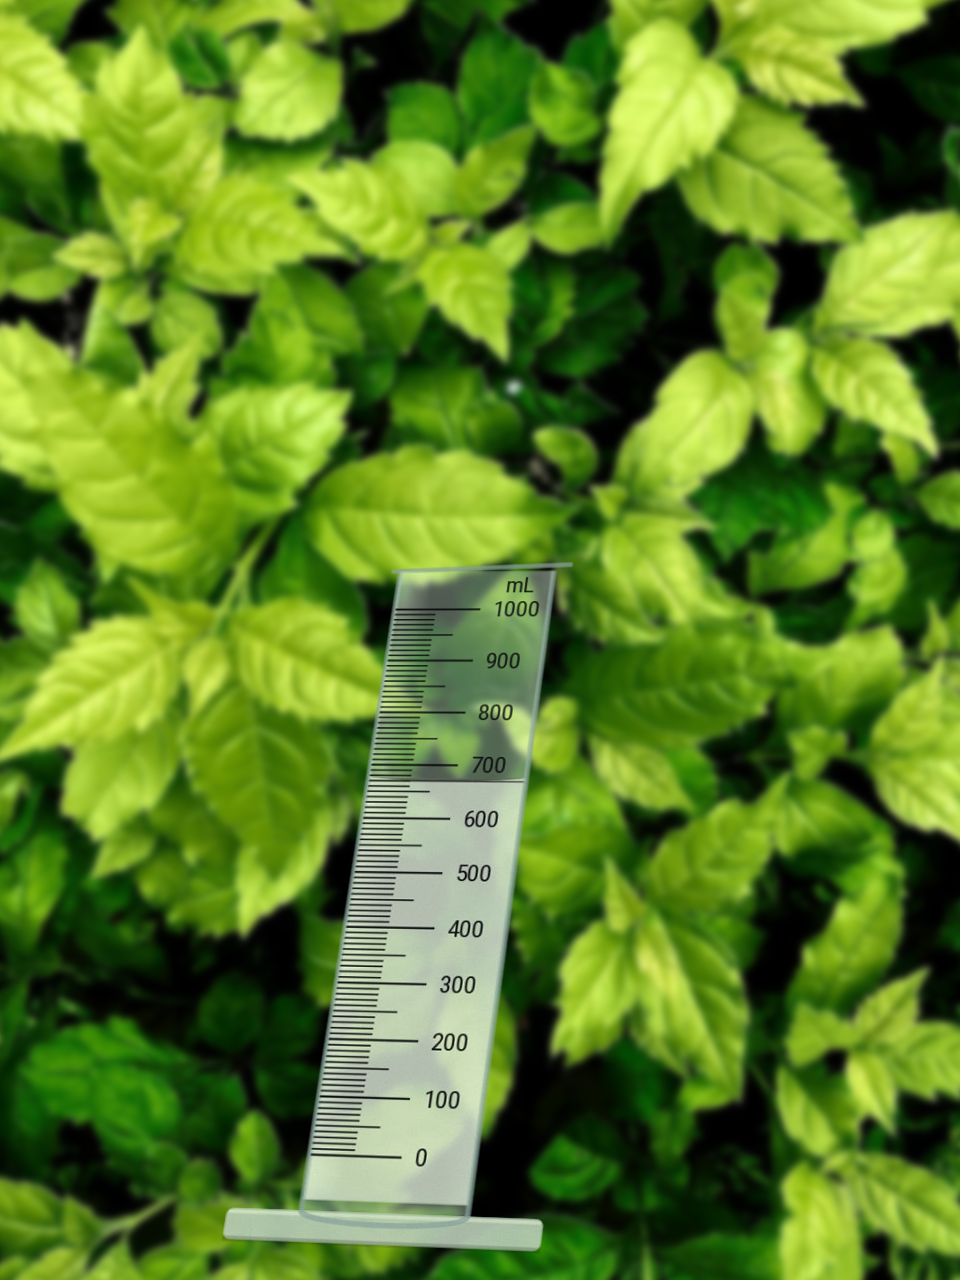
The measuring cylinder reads 670mL
